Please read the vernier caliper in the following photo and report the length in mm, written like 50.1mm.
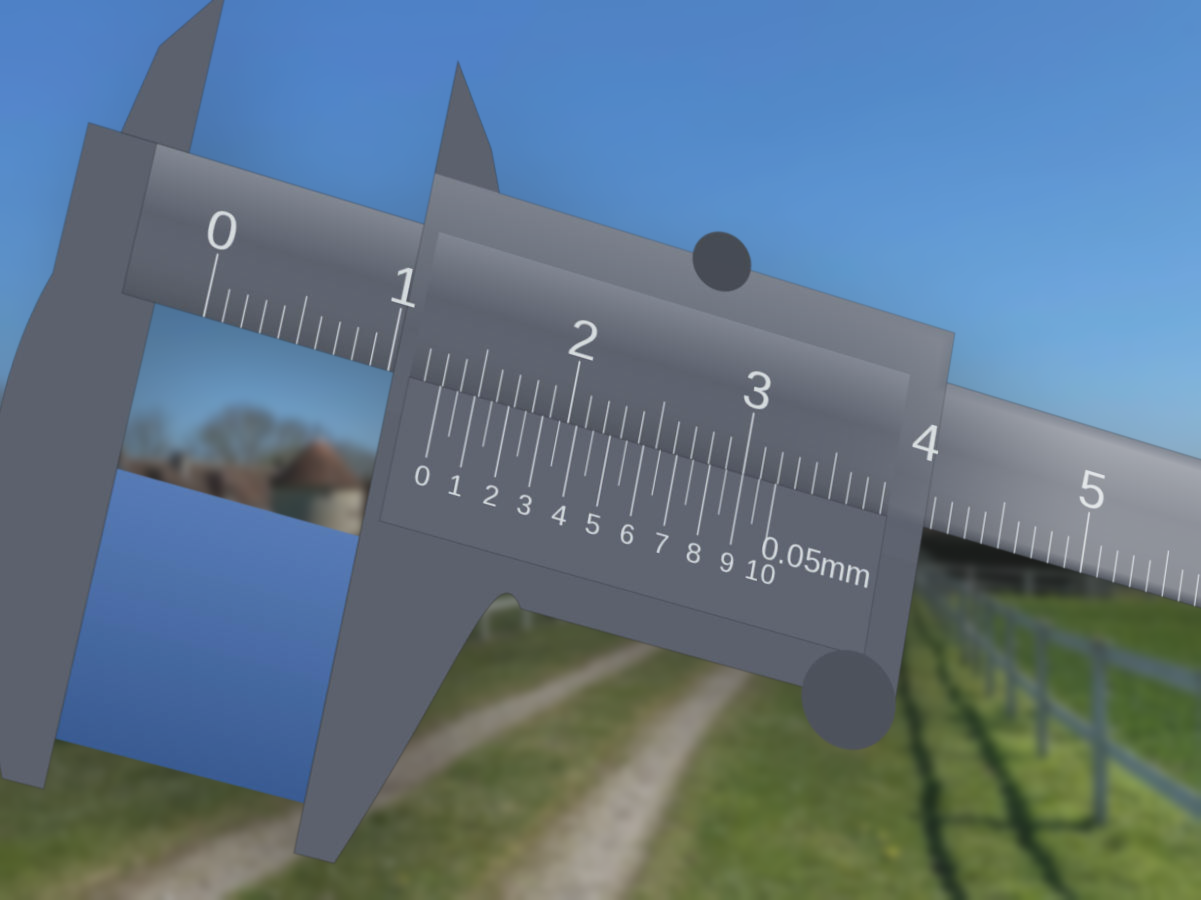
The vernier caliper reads 12.9mm
